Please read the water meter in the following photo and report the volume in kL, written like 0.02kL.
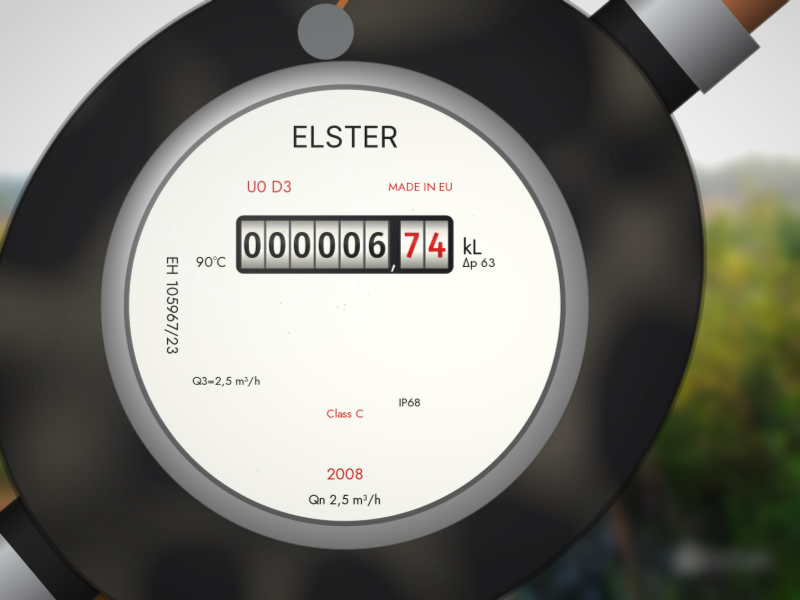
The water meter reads 6.74kL
